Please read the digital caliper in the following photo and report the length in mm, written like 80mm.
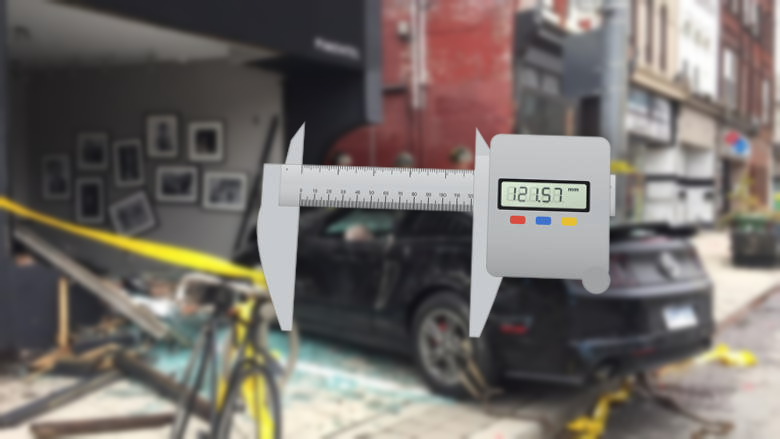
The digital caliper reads 121.57mm
